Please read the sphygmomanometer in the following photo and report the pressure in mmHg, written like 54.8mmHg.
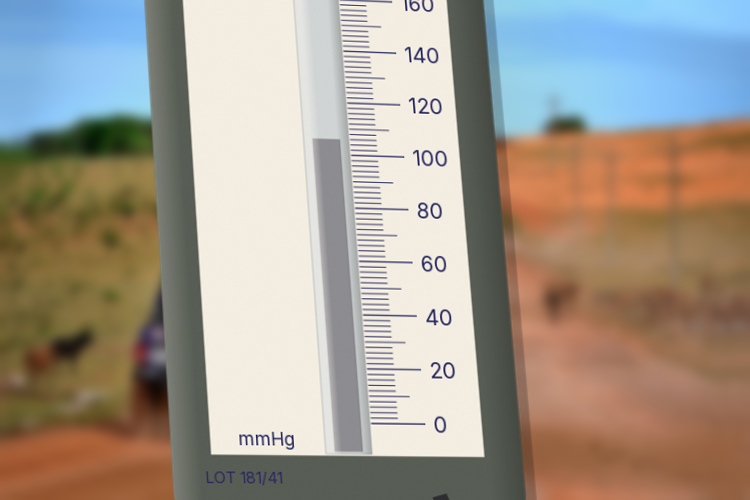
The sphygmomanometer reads 106mmHg
